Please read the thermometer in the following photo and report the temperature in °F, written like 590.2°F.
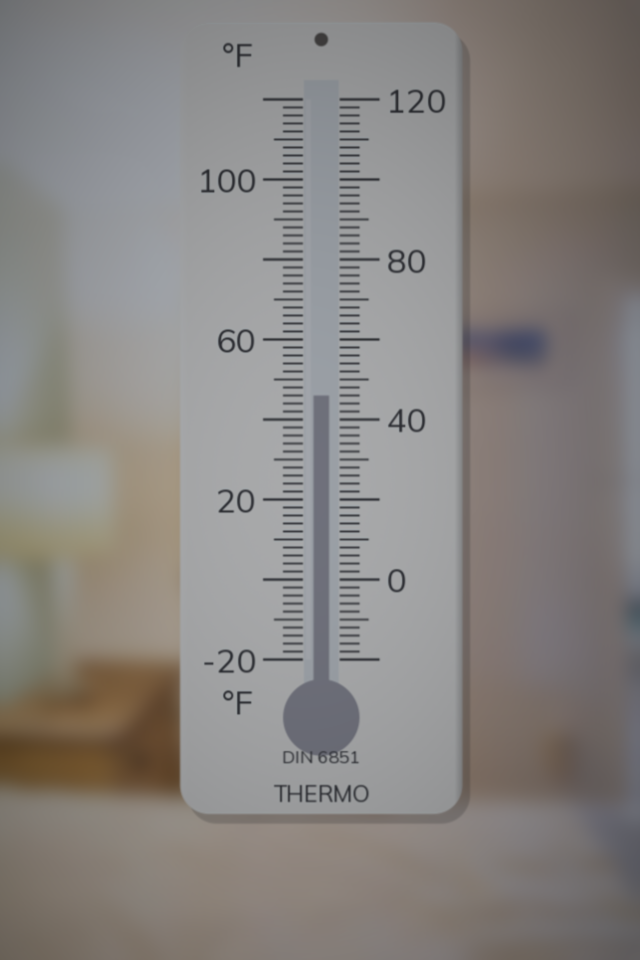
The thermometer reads 46°F
